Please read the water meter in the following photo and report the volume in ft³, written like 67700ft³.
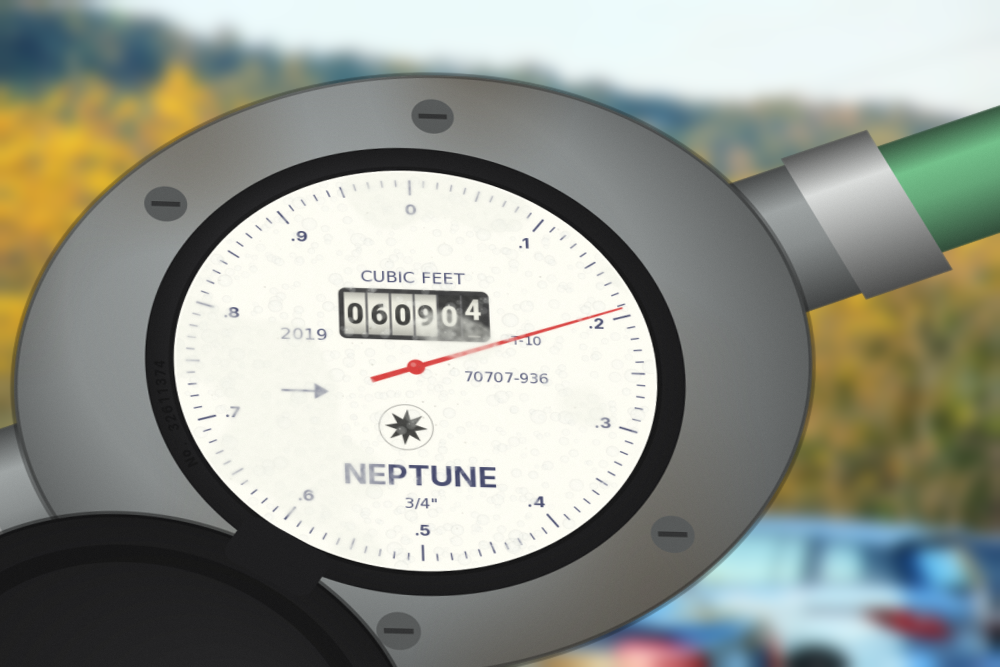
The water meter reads 60904.19ft³
